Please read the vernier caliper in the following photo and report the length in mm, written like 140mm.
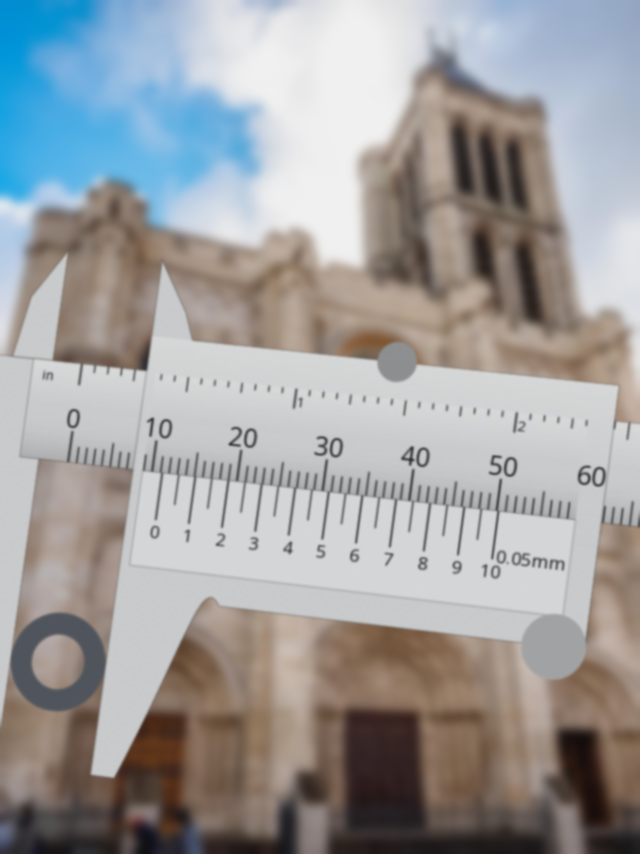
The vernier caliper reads 11.2mm
